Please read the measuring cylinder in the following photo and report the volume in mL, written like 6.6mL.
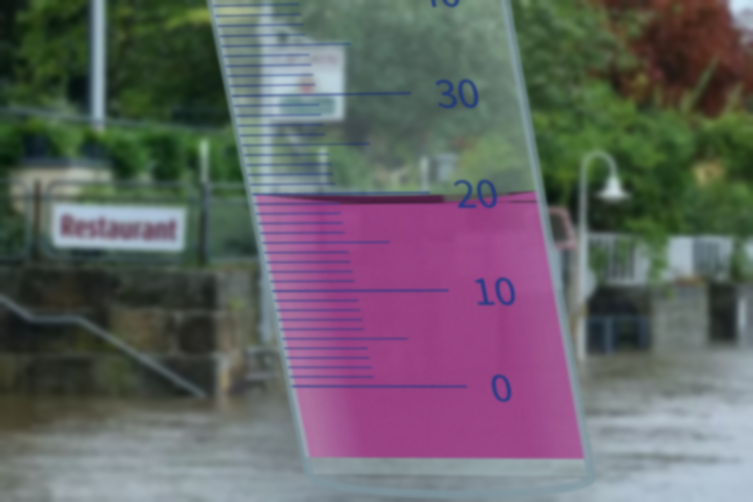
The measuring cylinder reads 19mL
